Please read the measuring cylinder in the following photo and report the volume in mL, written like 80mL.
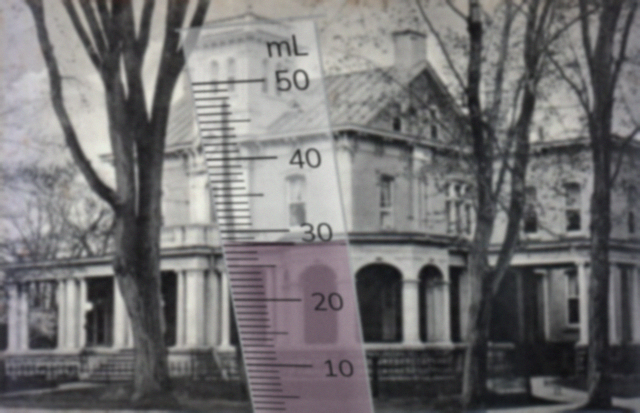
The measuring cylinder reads 28mL
